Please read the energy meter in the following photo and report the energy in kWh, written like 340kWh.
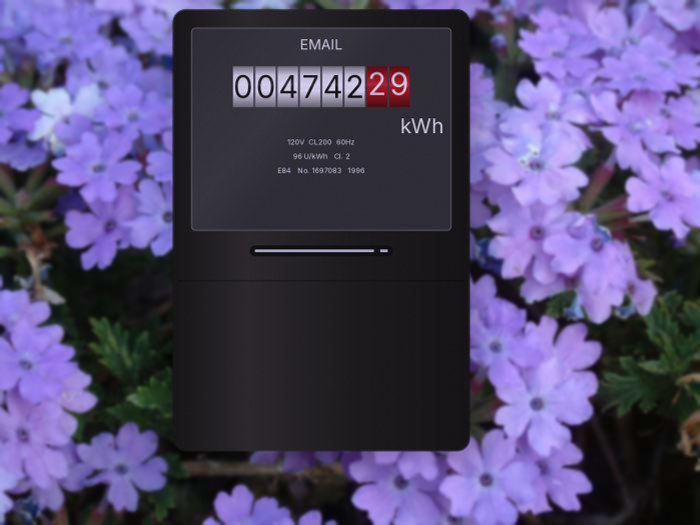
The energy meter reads 4742.29kWh
